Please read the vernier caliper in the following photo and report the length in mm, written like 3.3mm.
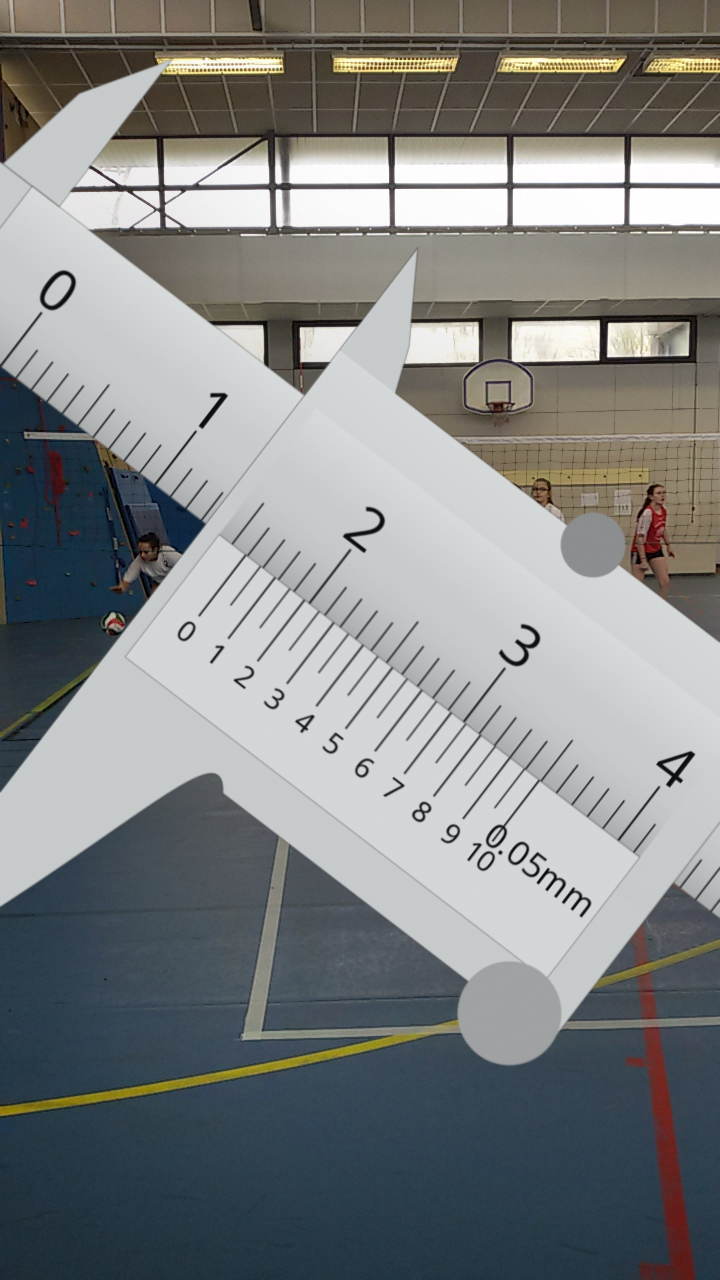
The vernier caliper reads 15.9mm
